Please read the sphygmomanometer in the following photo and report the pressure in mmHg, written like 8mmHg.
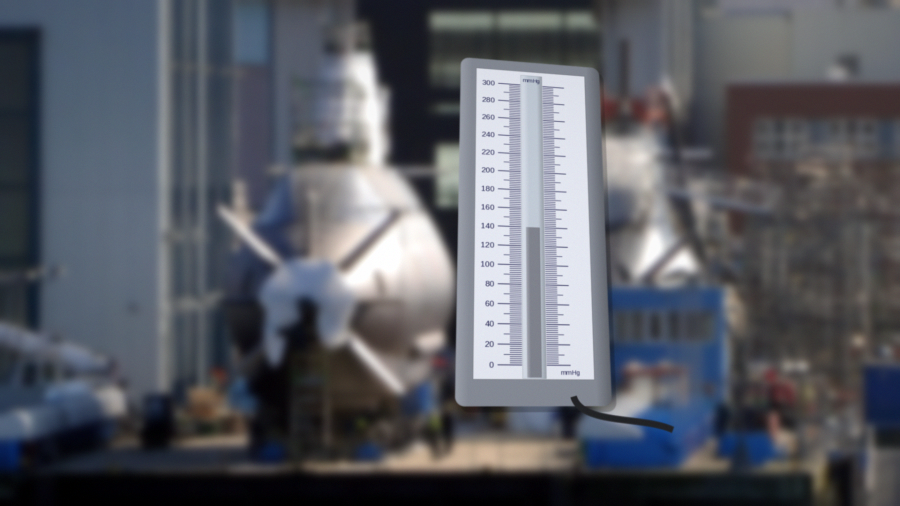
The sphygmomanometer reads 140mmHg
